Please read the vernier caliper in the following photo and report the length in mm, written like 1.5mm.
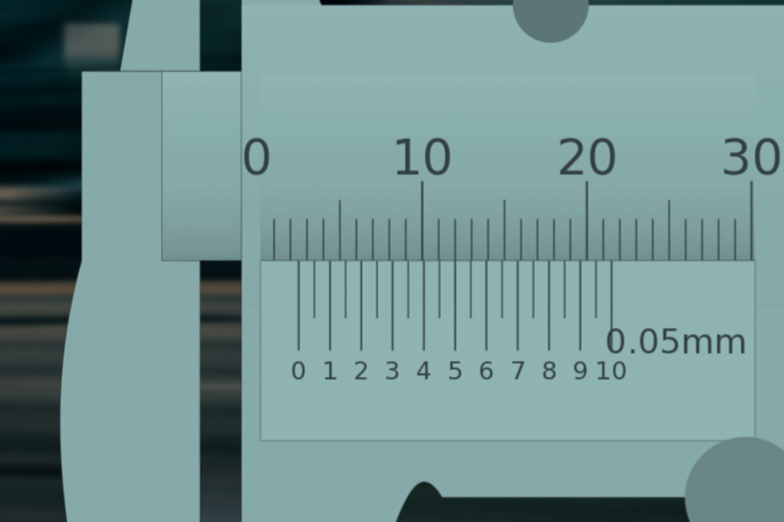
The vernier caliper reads 2.5mm
